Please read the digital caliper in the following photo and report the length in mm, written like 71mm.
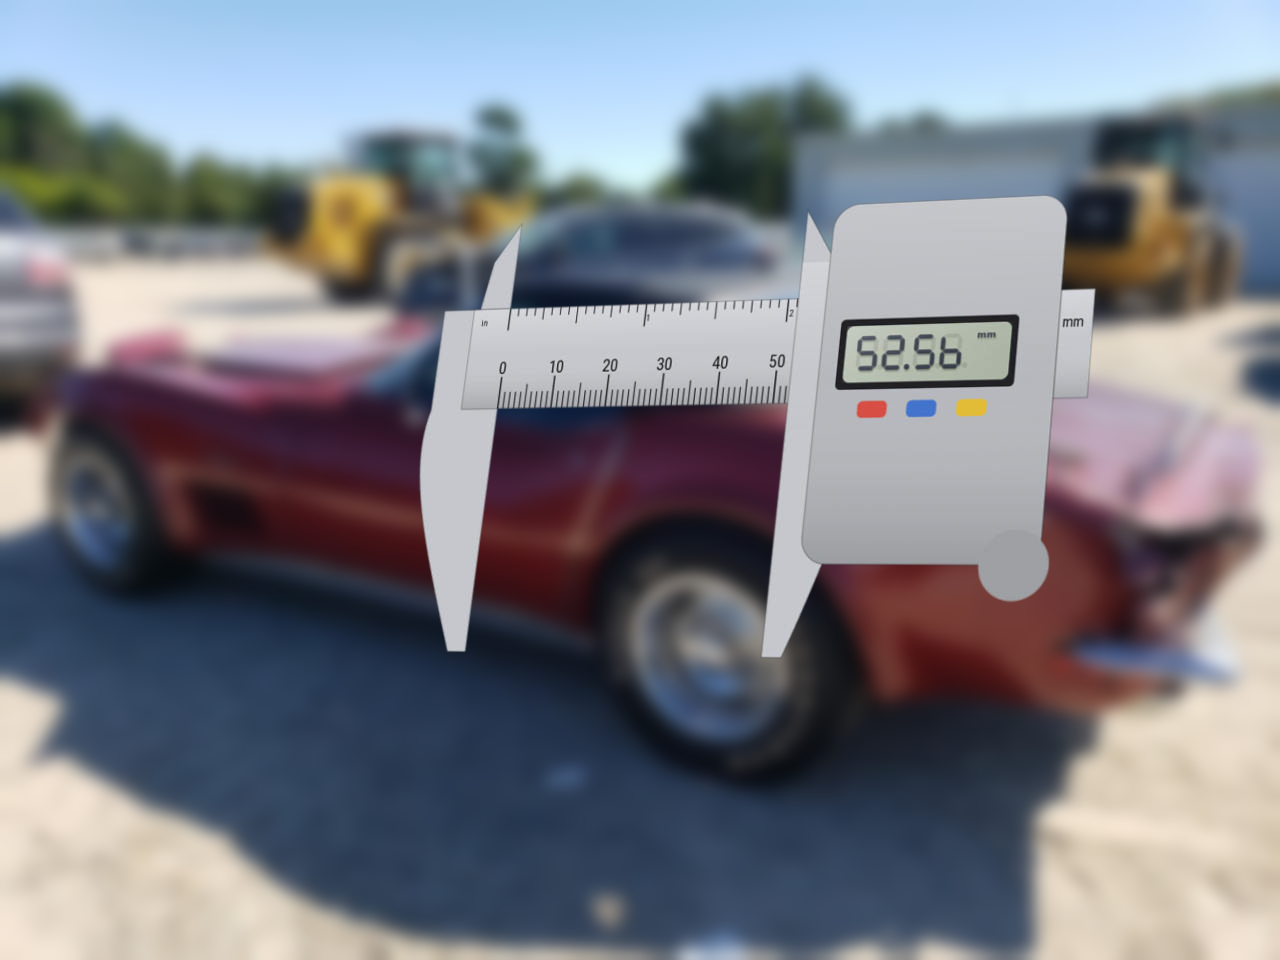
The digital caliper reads 52.56mm
